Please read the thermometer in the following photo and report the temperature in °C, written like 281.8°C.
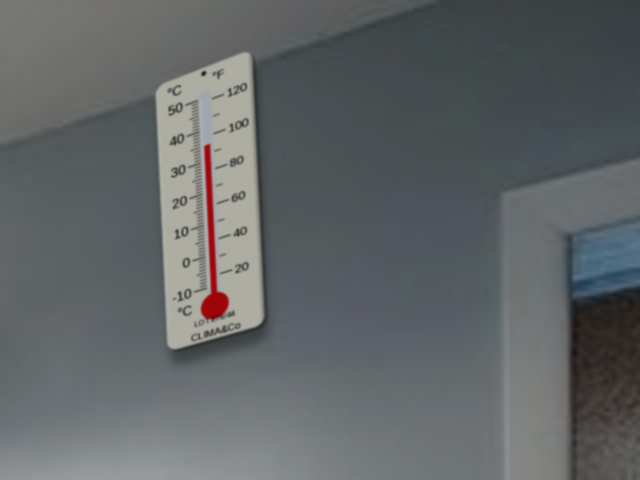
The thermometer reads 35°C
